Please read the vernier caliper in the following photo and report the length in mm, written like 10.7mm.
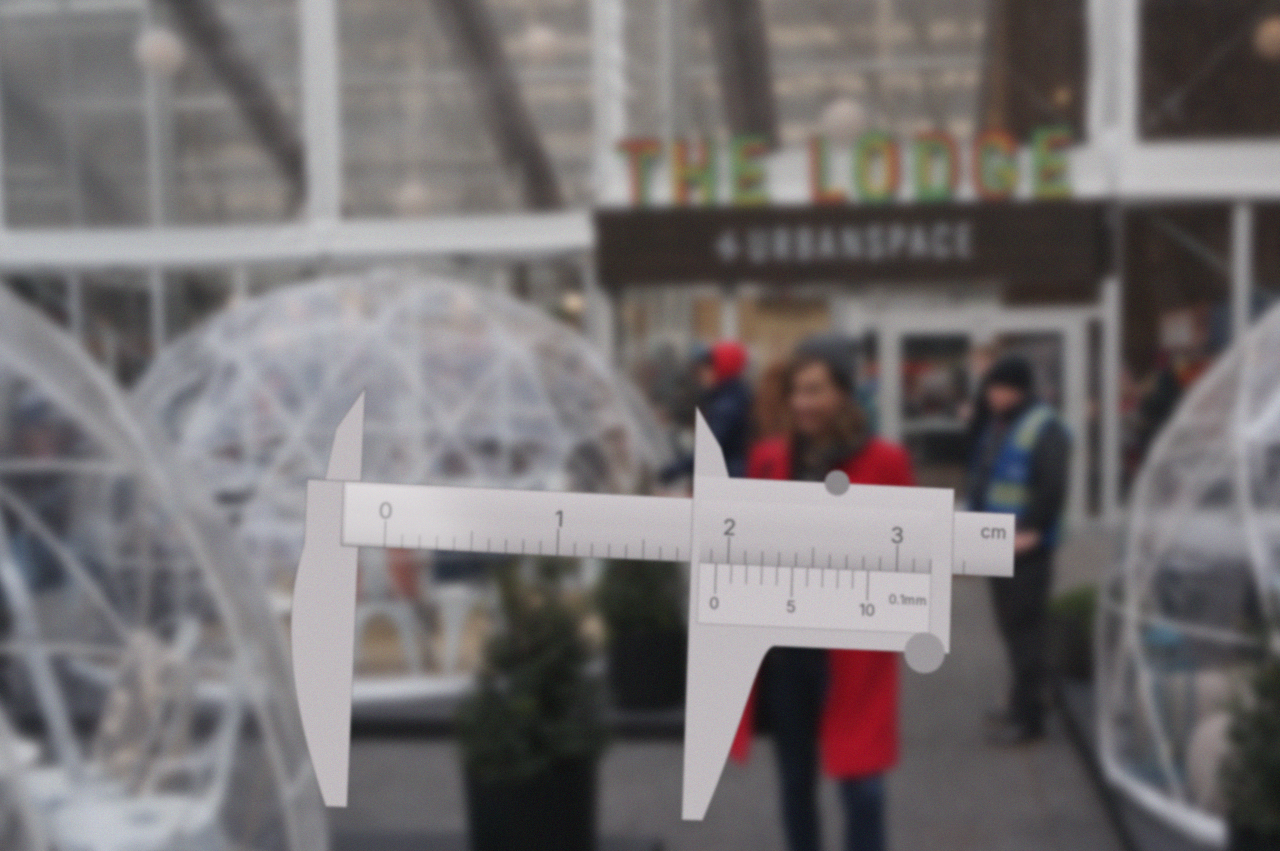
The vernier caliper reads 19.3mm
